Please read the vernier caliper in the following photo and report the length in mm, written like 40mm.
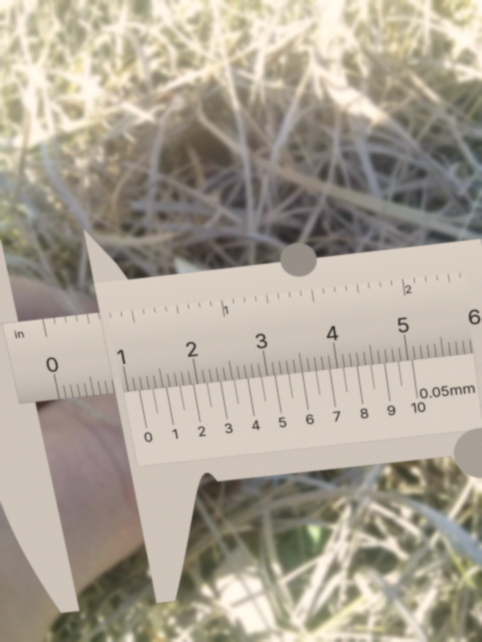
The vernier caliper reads 11.6mm
